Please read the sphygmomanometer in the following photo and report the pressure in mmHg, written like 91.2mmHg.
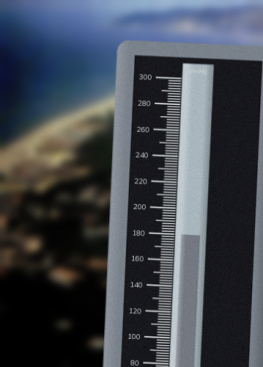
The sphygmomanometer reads 180mmHg
